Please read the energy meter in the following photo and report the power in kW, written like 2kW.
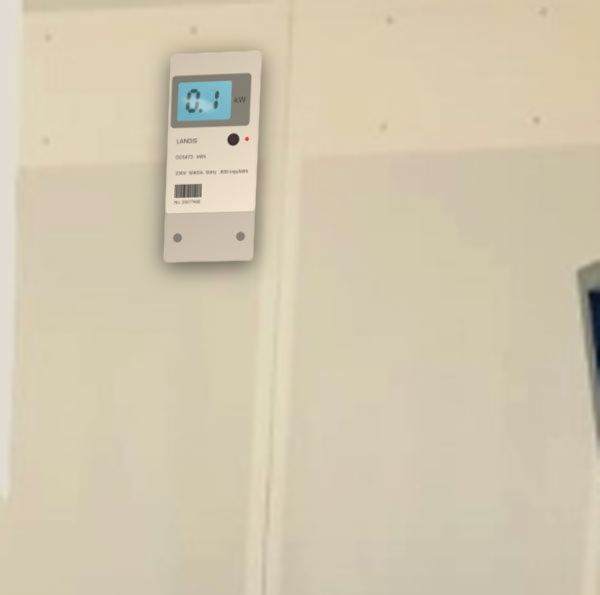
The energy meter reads 0.1kW
